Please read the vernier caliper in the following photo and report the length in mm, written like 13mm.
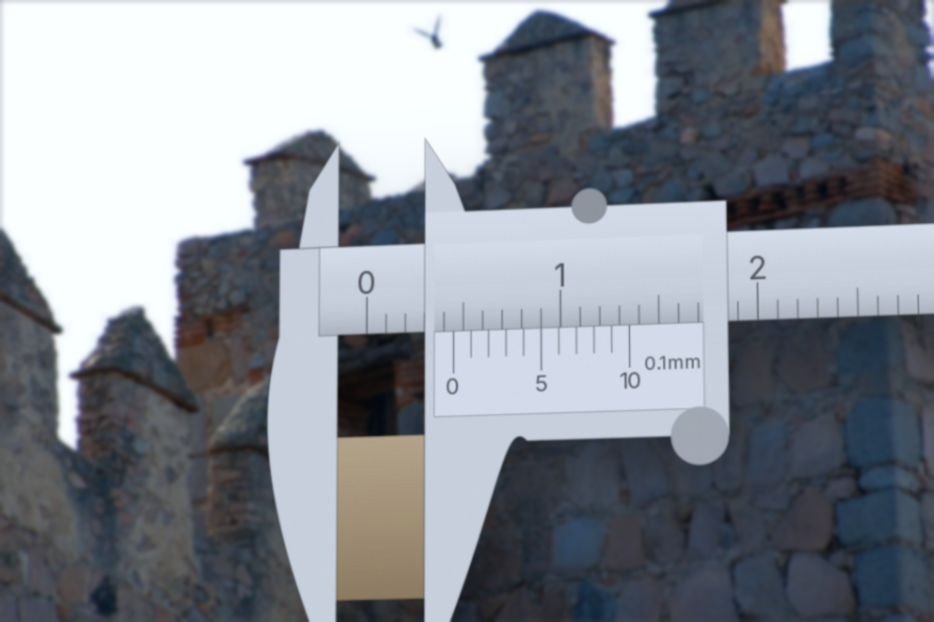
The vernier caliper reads 4.5mm
